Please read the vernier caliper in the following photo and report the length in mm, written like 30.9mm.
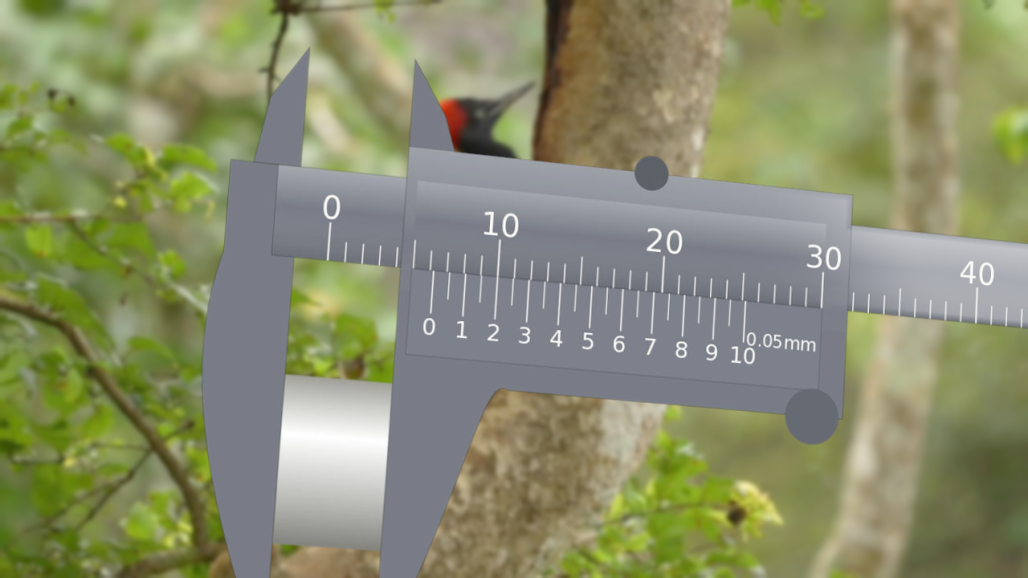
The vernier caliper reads 6.2mm
